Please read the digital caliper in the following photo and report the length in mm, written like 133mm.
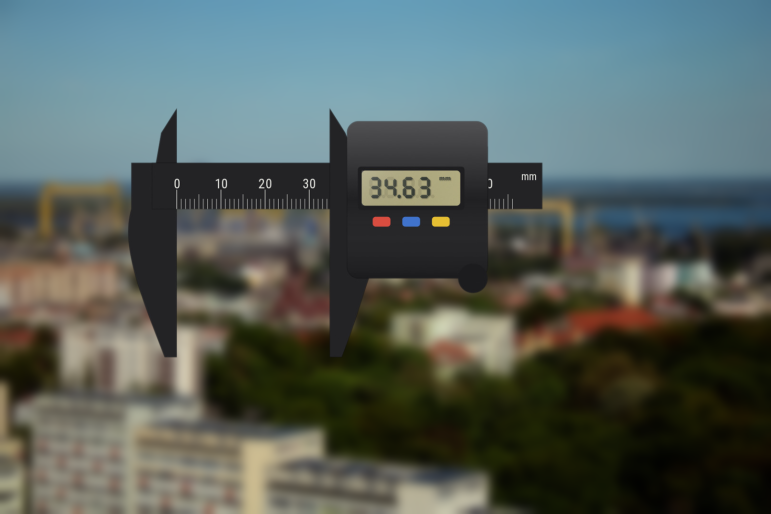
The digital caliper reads 34.63mm
